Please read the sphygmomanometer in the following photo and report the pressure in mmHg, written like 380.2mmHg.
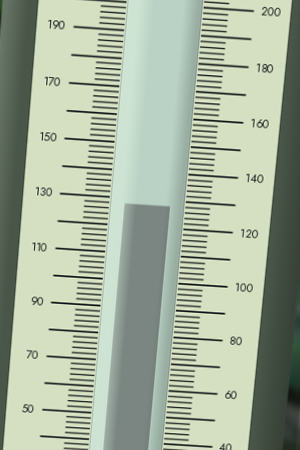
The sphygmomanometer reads 128mmHg
